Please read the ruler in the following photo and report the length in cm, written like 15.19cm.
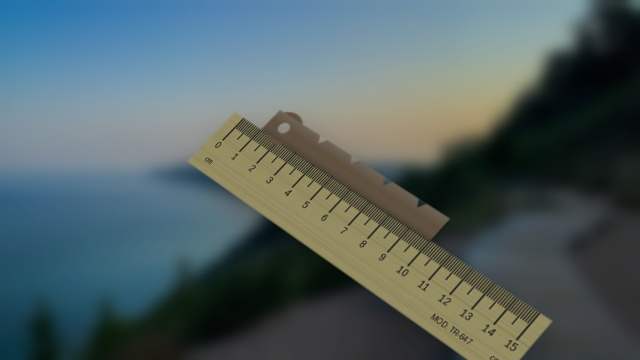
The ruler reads 9cm
